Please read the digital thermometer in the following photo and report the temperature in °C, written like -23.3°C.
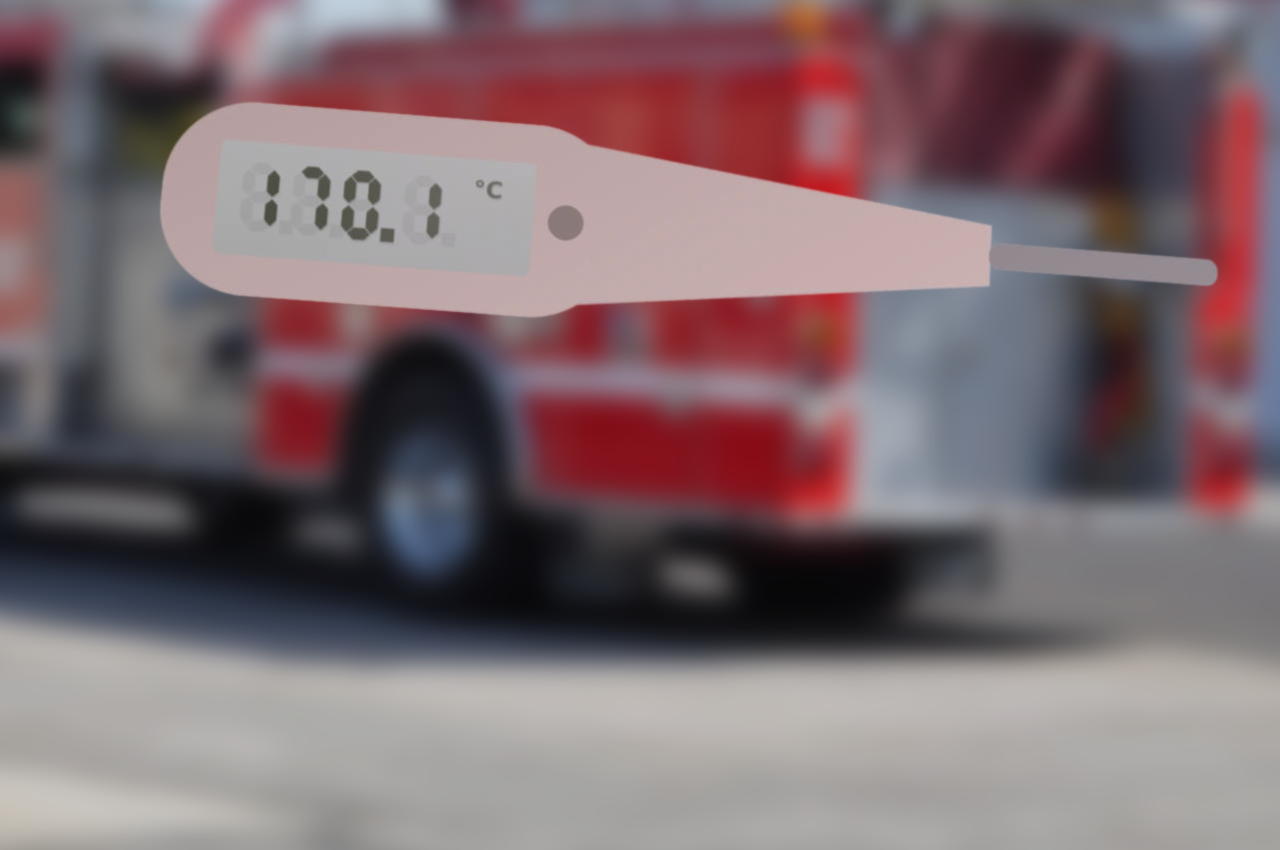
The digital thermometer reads 170.1°C
